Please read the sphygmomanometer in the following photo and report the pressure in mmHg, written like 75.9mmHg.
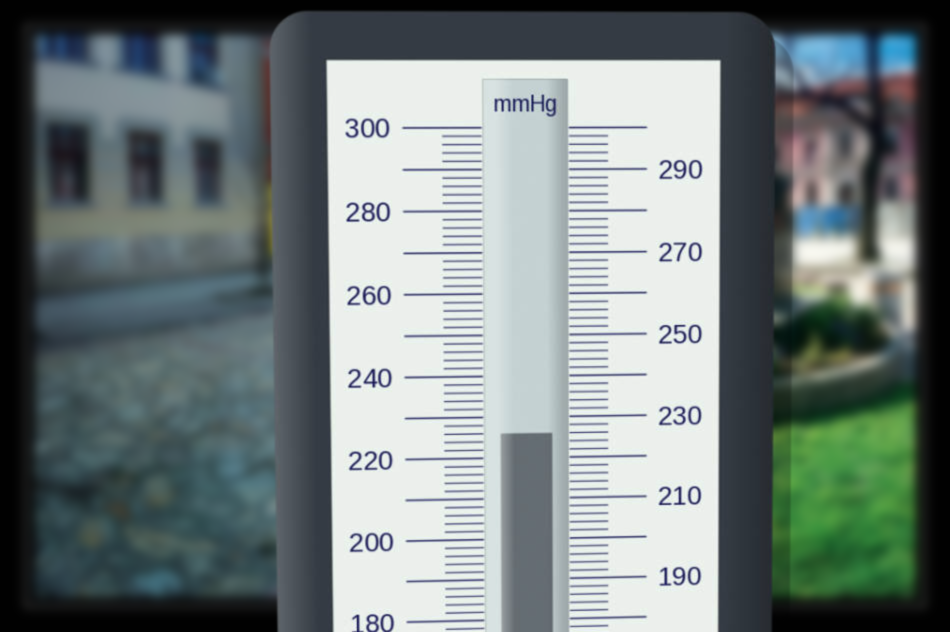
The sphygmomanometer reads 226mmHg
